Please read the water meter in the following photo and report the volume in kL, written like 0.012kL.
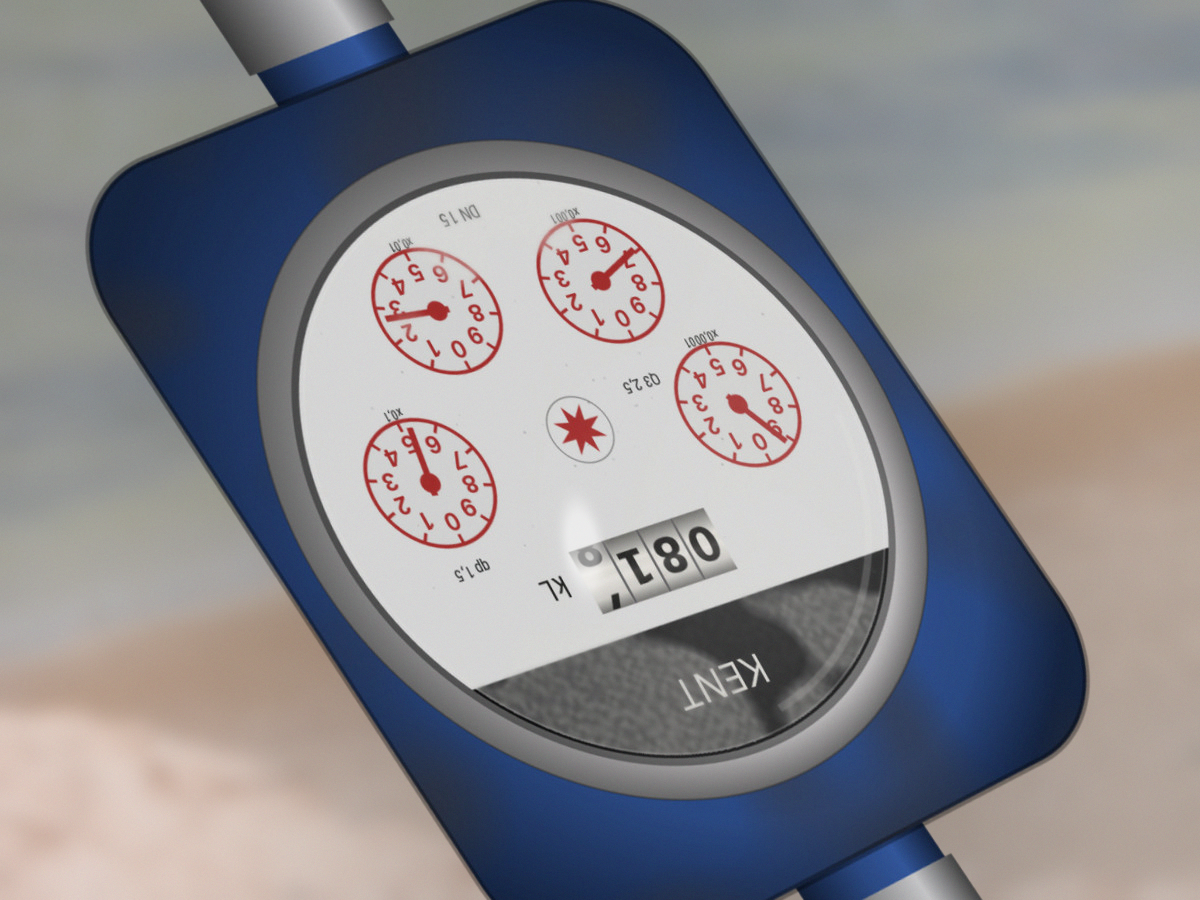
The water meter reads 817.5269kL
